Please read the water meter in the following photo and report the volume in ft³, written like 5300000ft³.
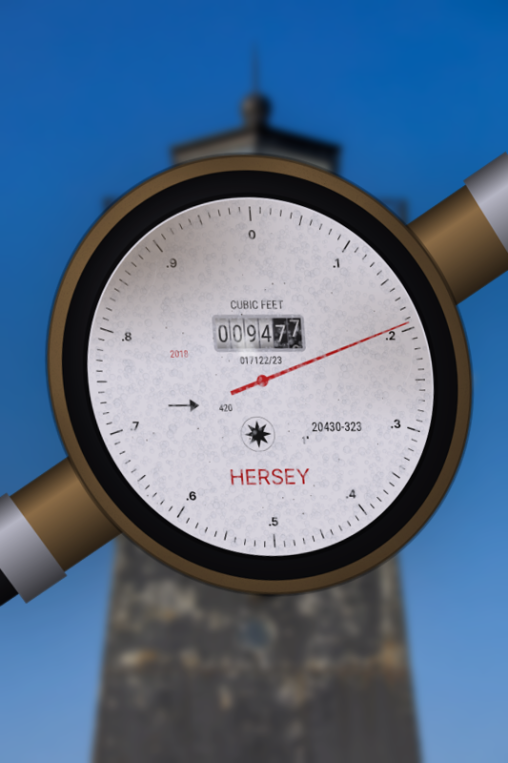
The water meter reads 9477.19ft³
